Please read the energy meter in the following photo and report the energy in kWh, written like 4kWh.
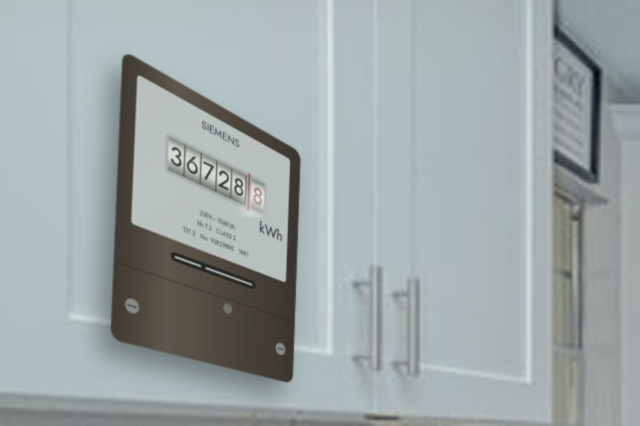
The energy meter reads 36728.8kWh
